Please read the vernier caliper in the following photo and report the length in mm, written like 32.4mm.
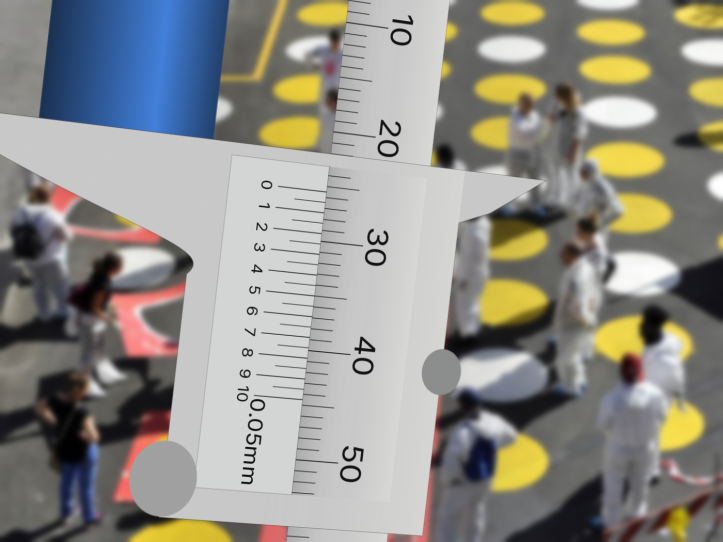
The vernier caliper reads 25.5mm
